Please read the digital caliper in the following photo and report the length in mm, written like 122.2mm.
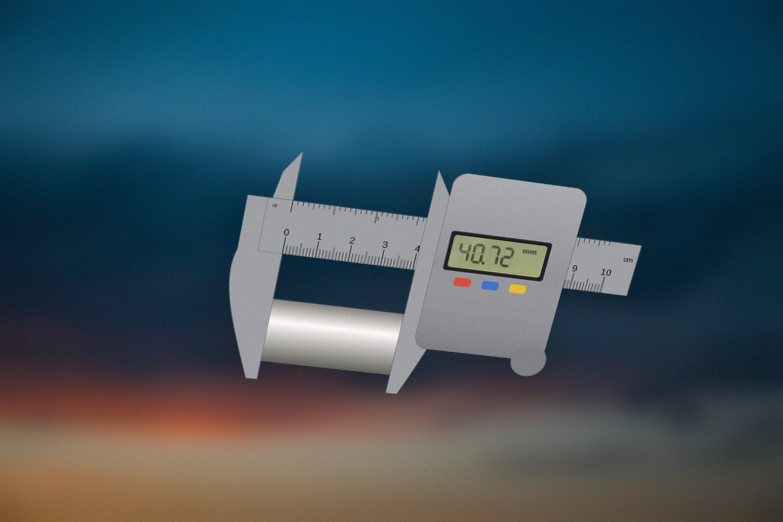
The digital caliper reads 40.72mm
